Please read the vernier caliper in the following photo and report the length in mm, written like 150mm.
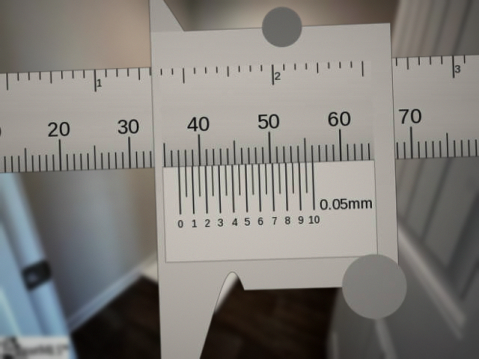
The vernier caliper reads 37.0mm
